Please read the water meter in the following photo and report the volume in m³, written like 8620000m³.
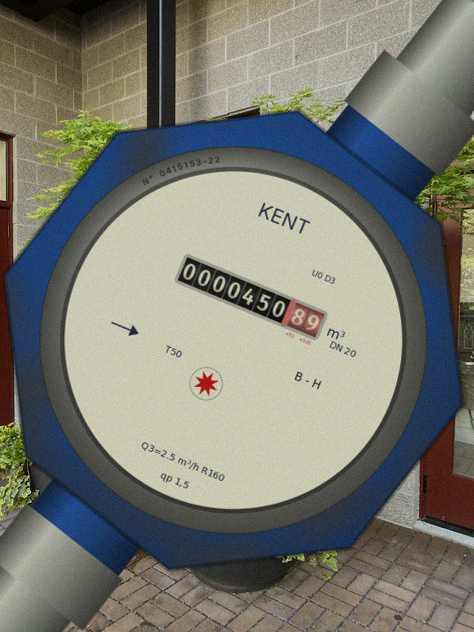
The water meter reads 450.89m³
